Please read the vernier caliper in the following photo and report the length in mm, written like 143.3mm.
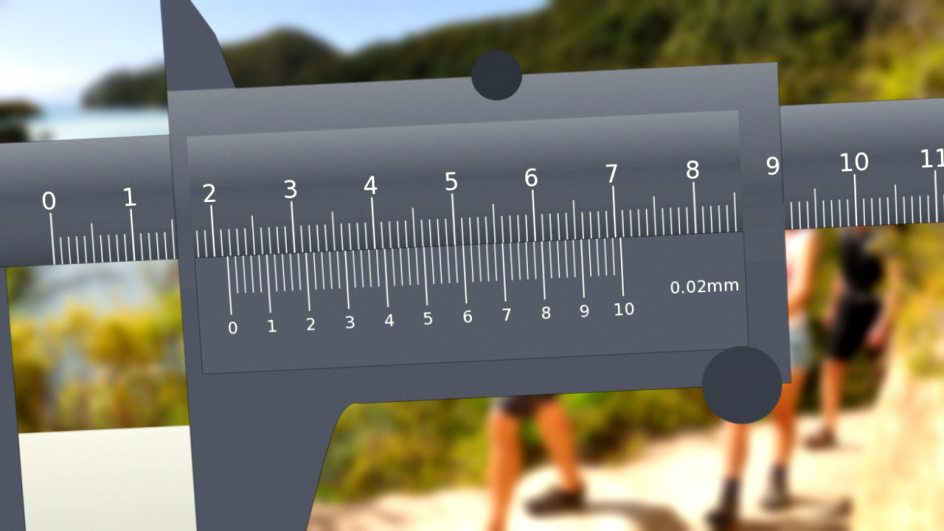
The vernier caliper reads 21.6mm
